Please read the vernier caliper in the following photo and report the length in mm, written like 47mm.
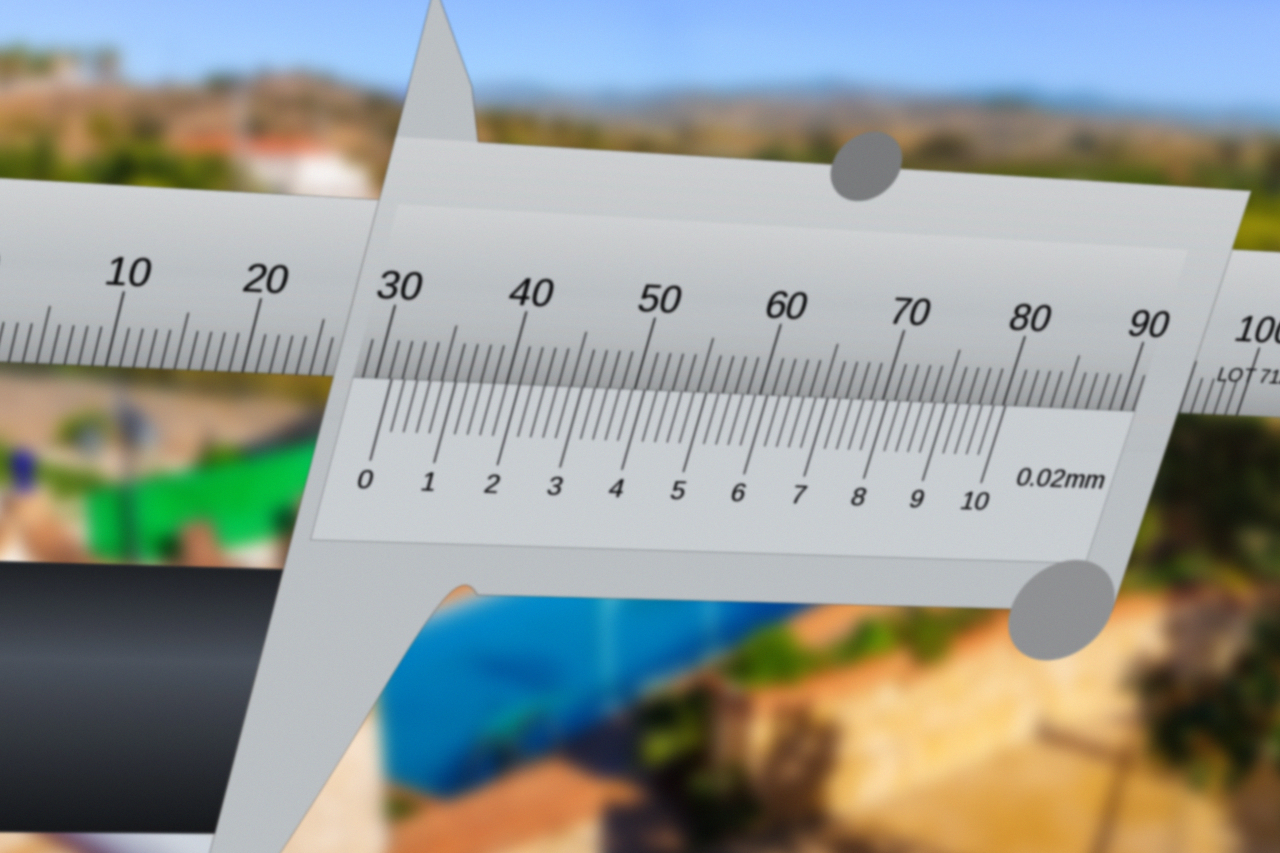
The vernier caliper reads 31.2mm
